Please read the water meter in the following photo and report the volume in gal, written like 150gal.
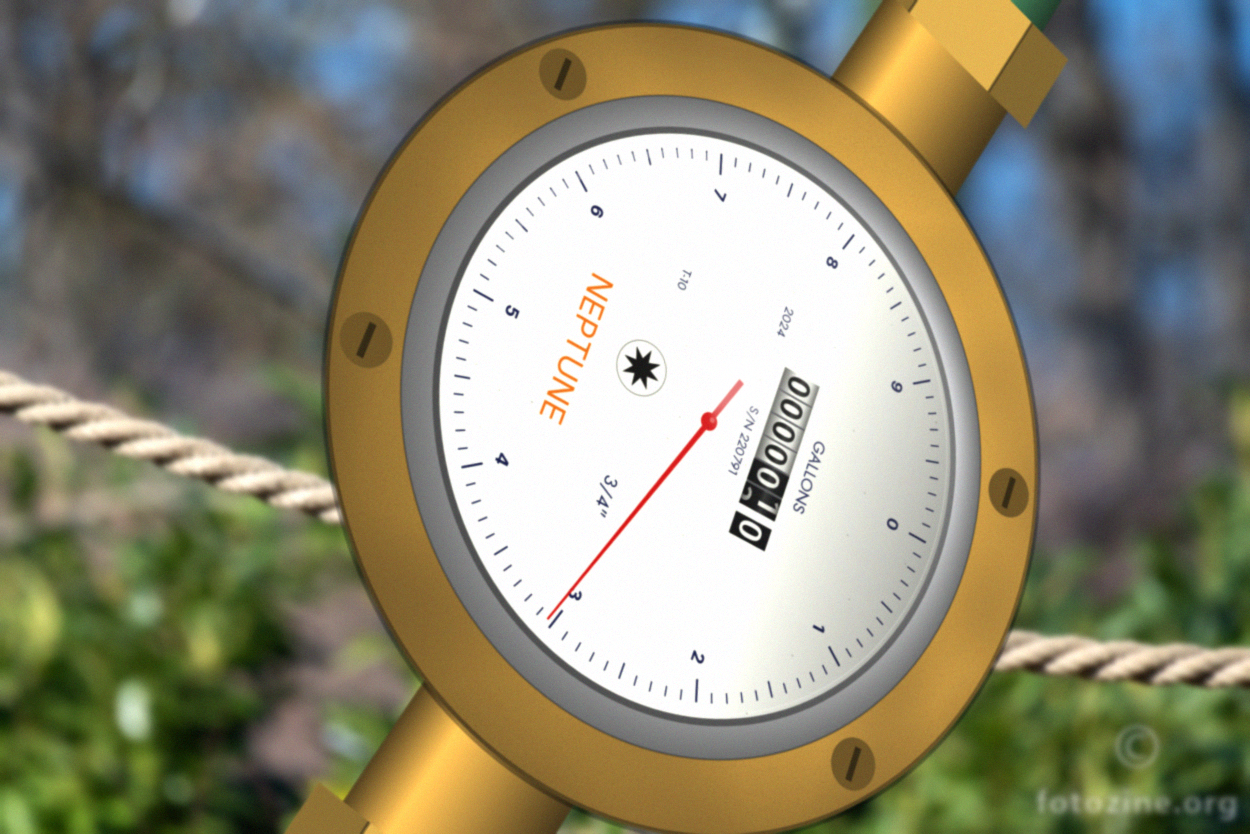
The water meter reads 13.0gal
